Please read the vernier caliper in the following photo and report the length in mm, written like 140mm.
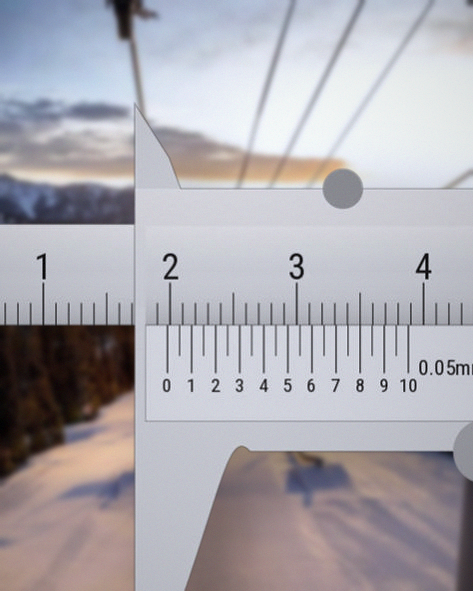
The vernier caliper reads 19.8mm
